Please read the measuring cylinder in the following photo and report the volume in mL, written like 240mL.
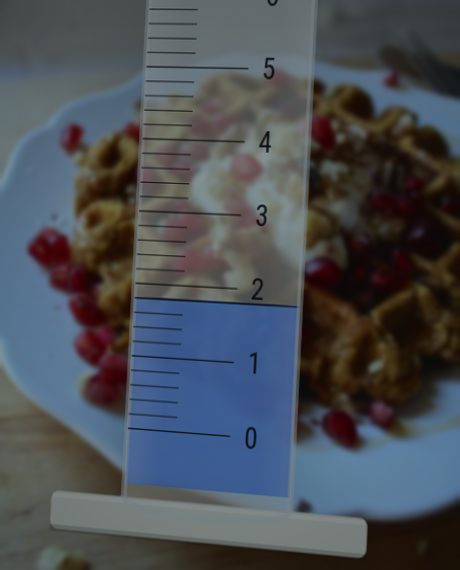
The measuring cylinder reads 1.8mL
